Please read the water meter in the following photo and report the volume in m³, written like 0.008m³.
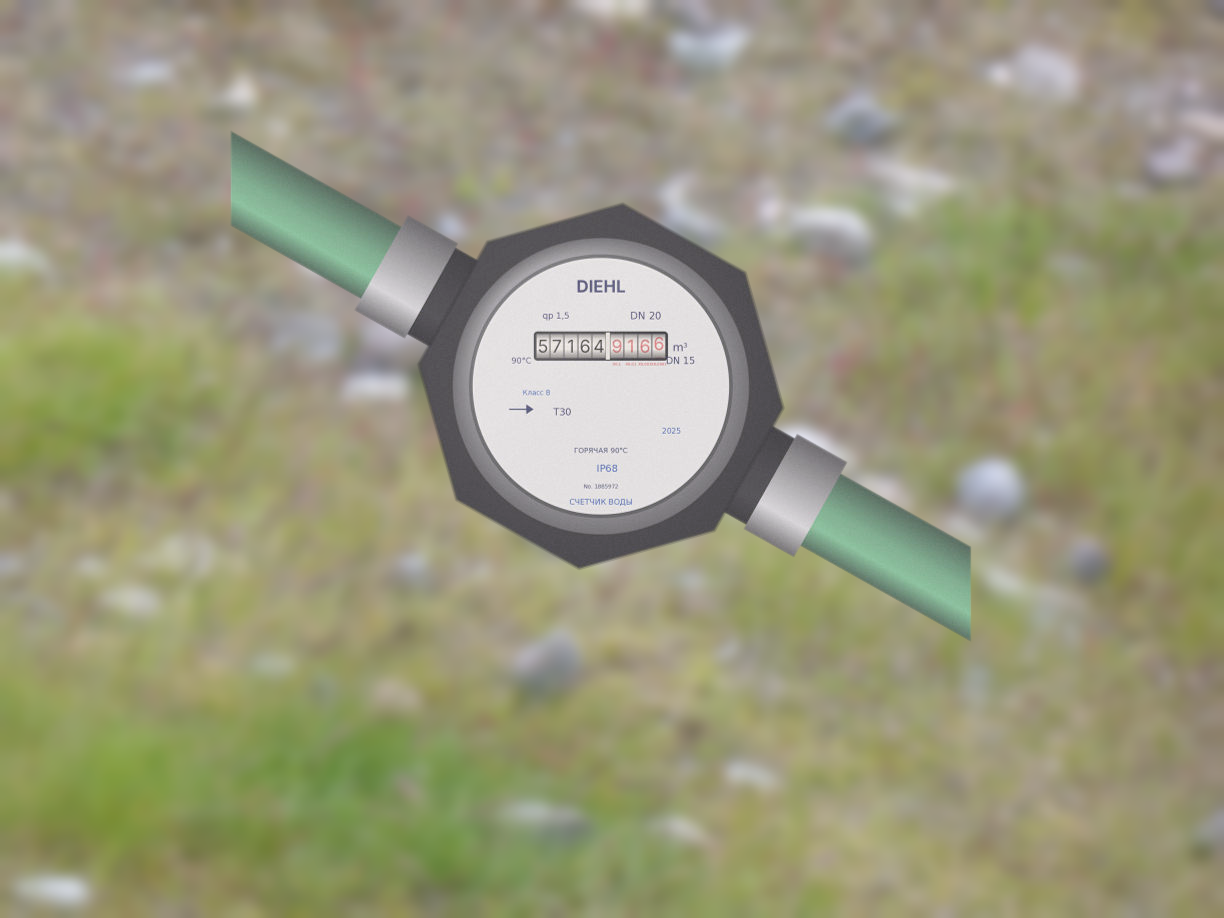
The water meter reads 57164.9166m³
